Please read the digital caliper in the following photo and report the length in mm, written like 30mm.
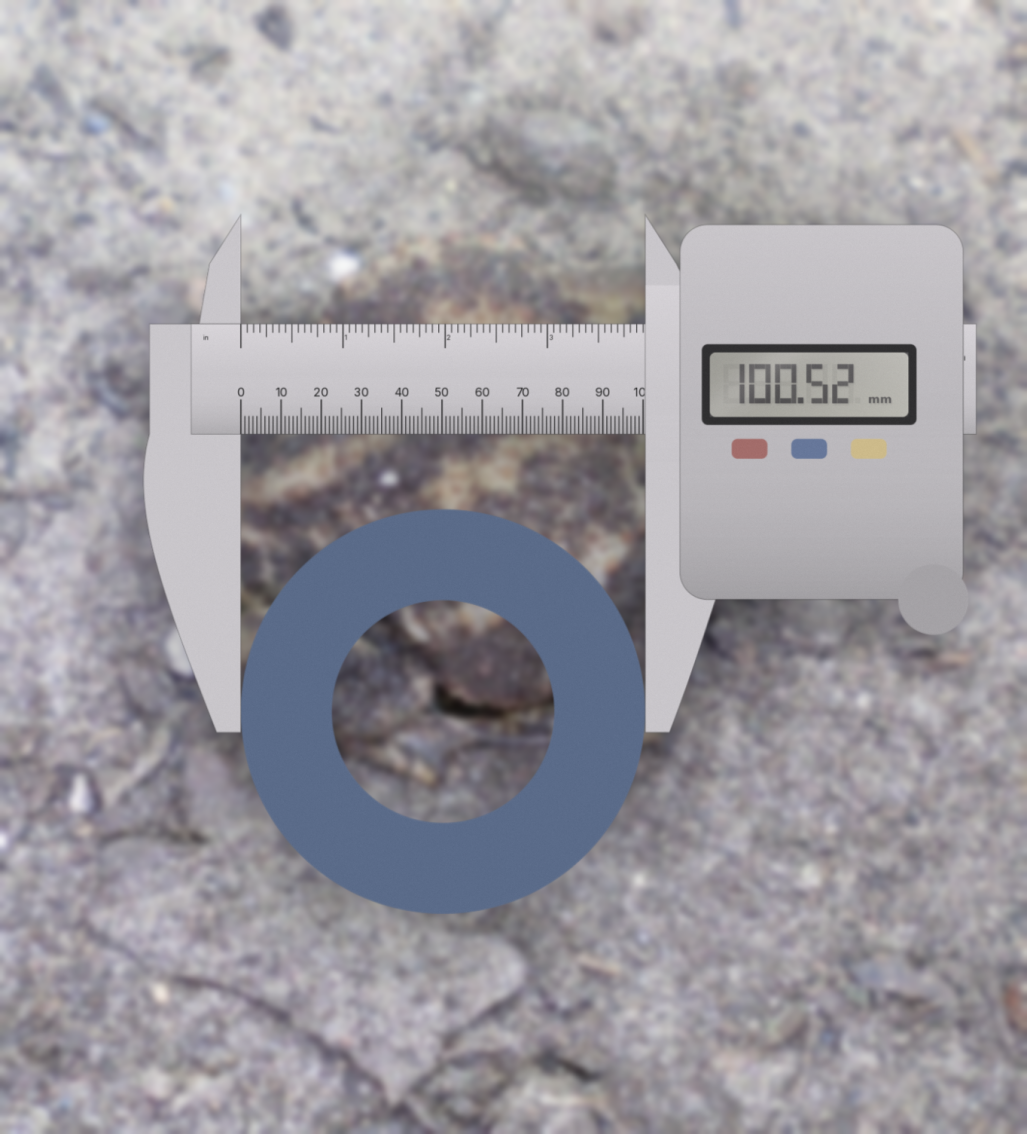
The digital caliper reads 100.52mm
